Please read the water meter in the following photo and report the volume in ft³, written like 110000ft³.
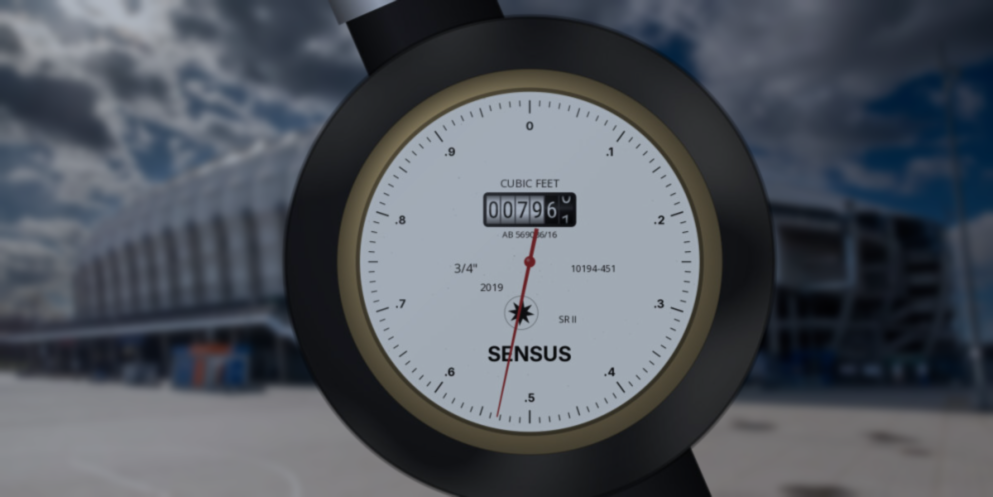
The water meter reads 7960.53ft³
